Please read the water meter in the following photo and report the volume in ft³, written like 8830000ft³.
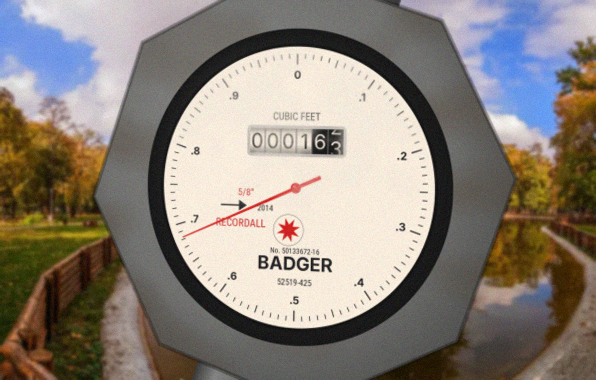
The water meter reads 162.68ft³
